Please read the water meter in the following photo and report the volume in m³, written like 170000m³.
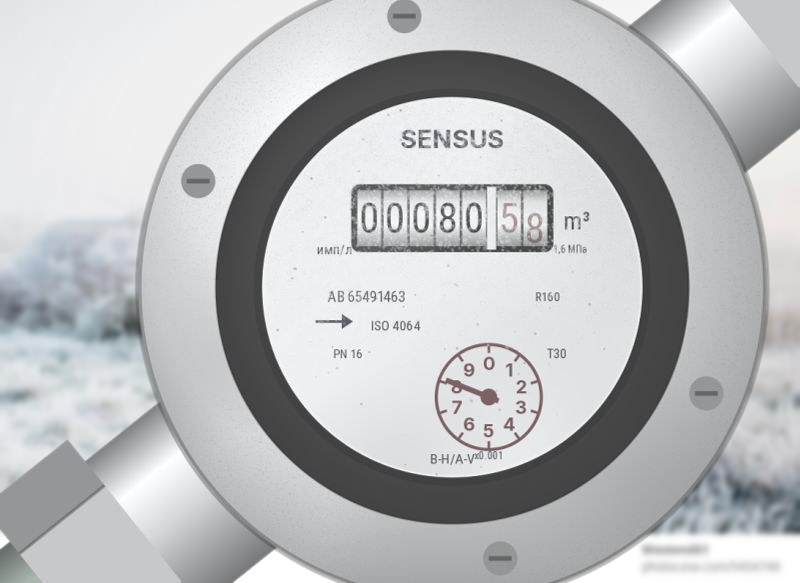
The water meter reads 80.578m³
